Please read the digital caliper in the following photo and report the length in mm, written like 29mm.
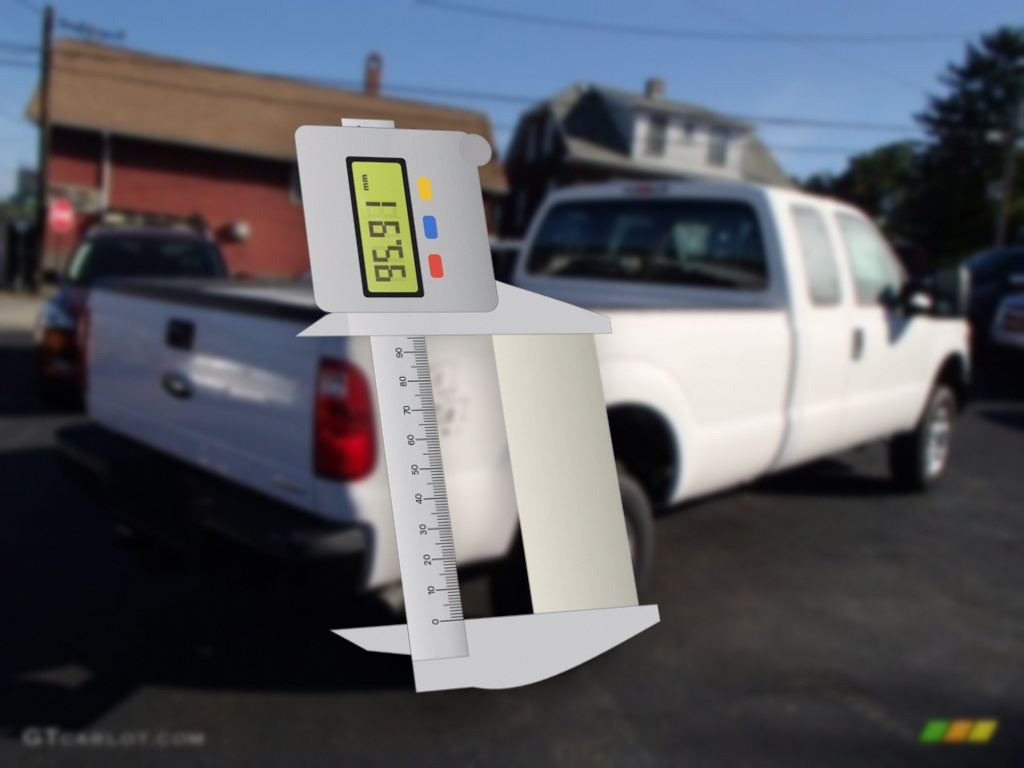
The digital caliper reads 95.91mm
